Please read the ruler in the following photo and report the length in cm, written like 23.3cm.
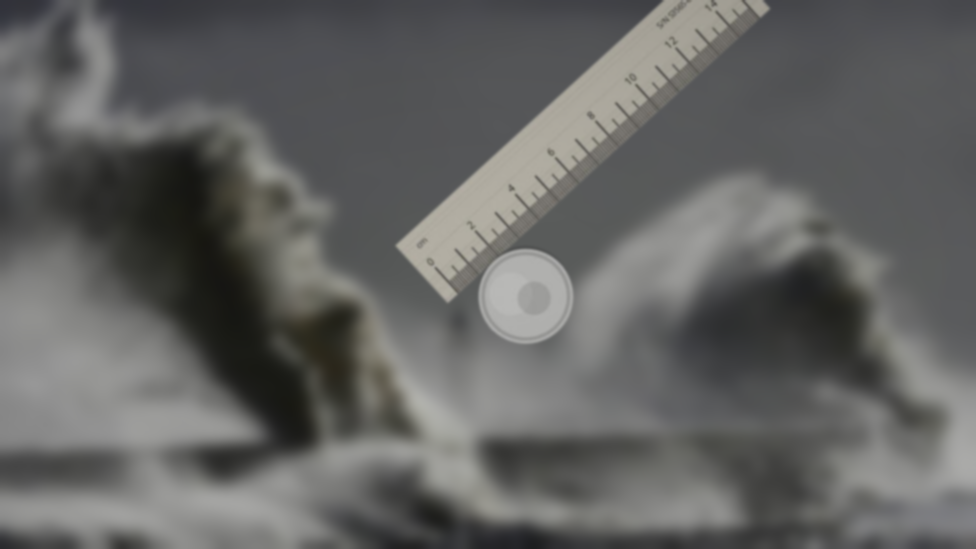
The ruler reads 3.5cm
